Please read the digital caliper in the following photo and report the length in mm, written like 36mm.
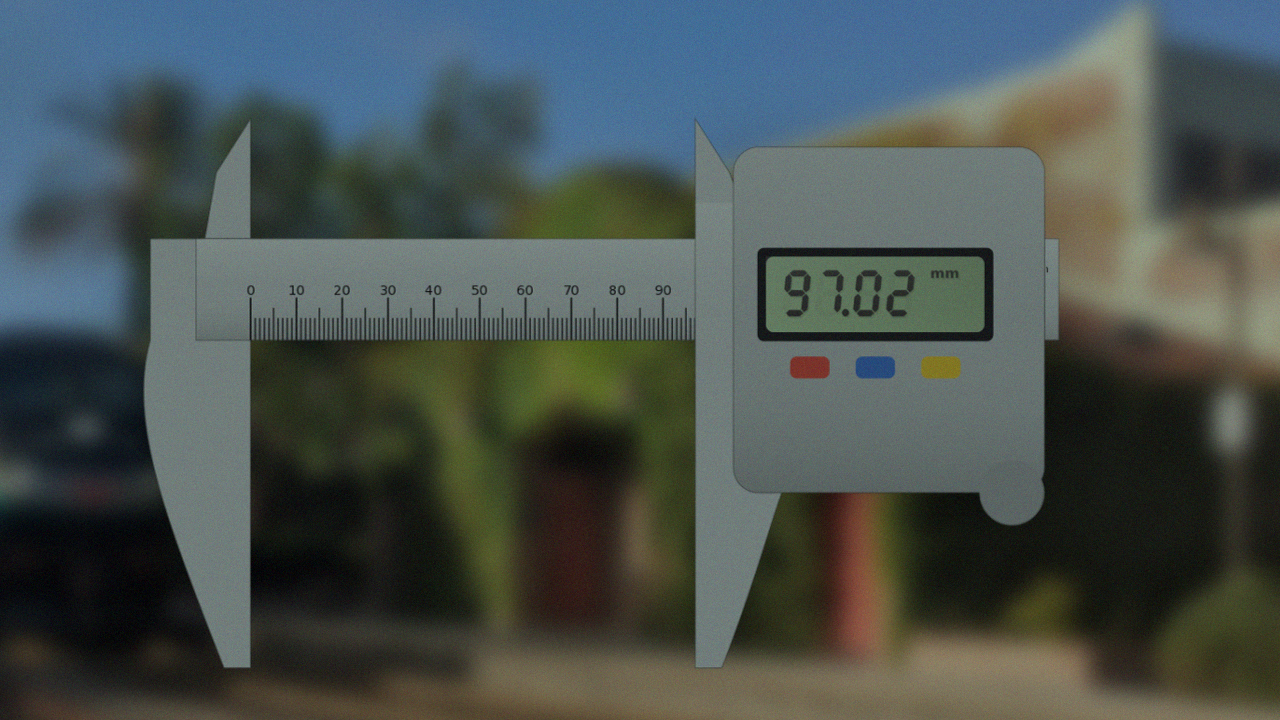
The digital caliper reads 97.02mm
